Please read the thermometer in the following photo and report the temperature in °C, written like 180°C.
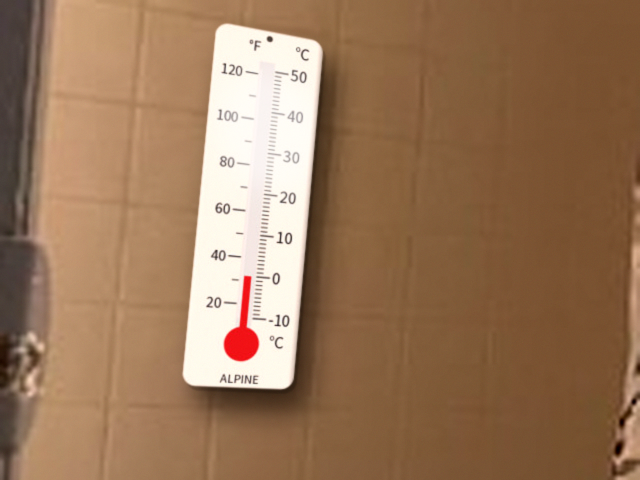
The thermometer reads 0°C
